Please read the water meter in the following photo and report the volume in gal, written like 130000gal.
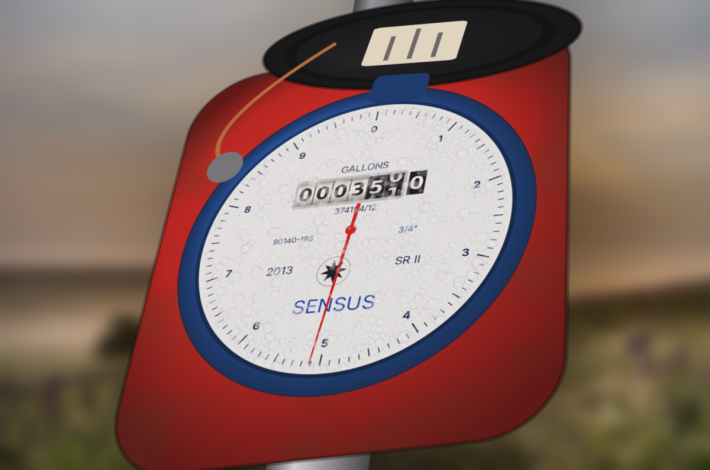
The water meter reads 3505.1gal
